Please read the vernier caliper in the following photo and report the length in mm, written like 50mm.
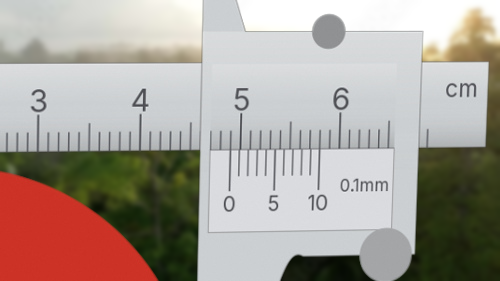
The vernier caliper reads 49.0mm
